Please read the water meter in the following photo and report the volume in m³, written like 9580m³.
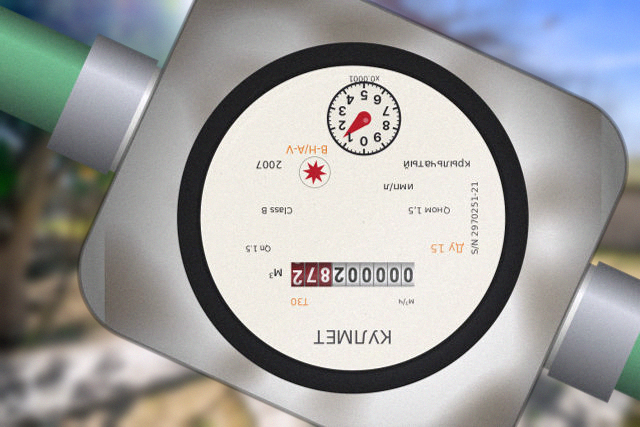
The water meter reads 2.8721m³
